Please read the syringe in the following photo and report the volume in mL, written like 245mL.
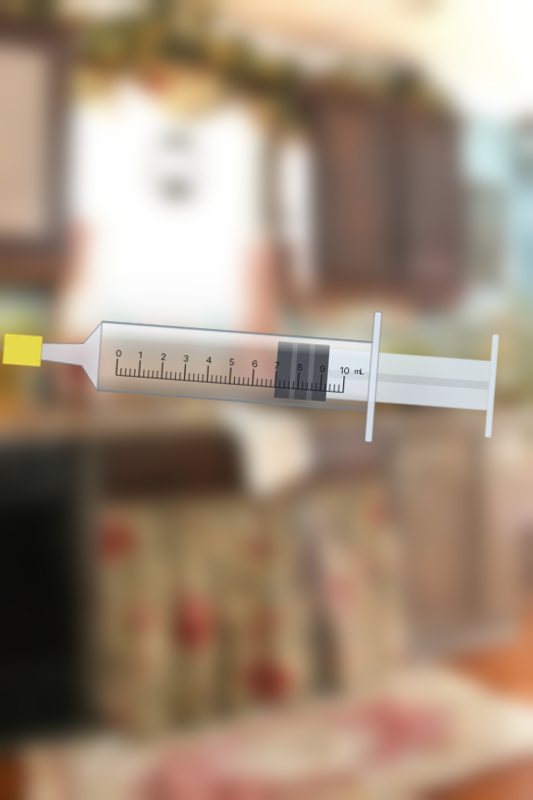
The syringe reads 7mL
